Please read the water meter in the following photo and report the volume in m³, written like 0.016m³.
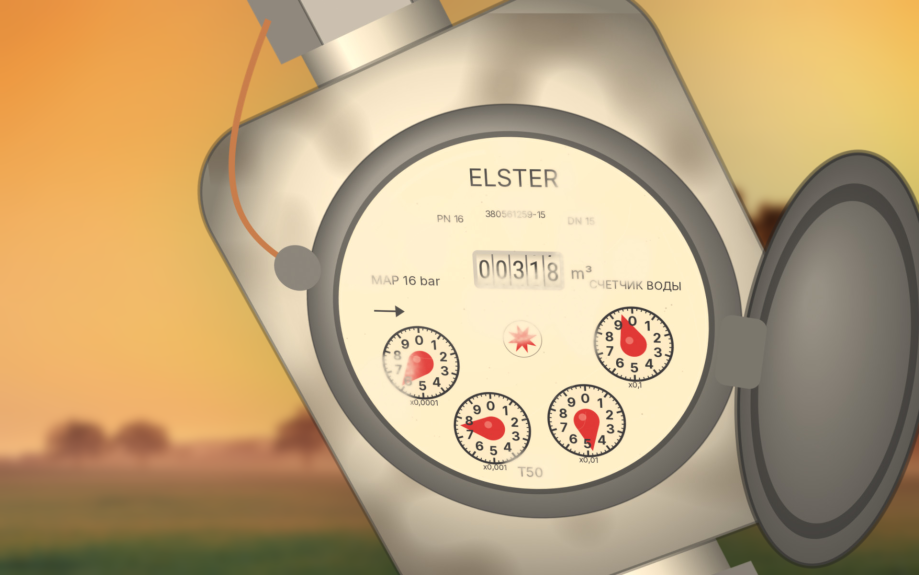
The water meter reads 317.9476m³
